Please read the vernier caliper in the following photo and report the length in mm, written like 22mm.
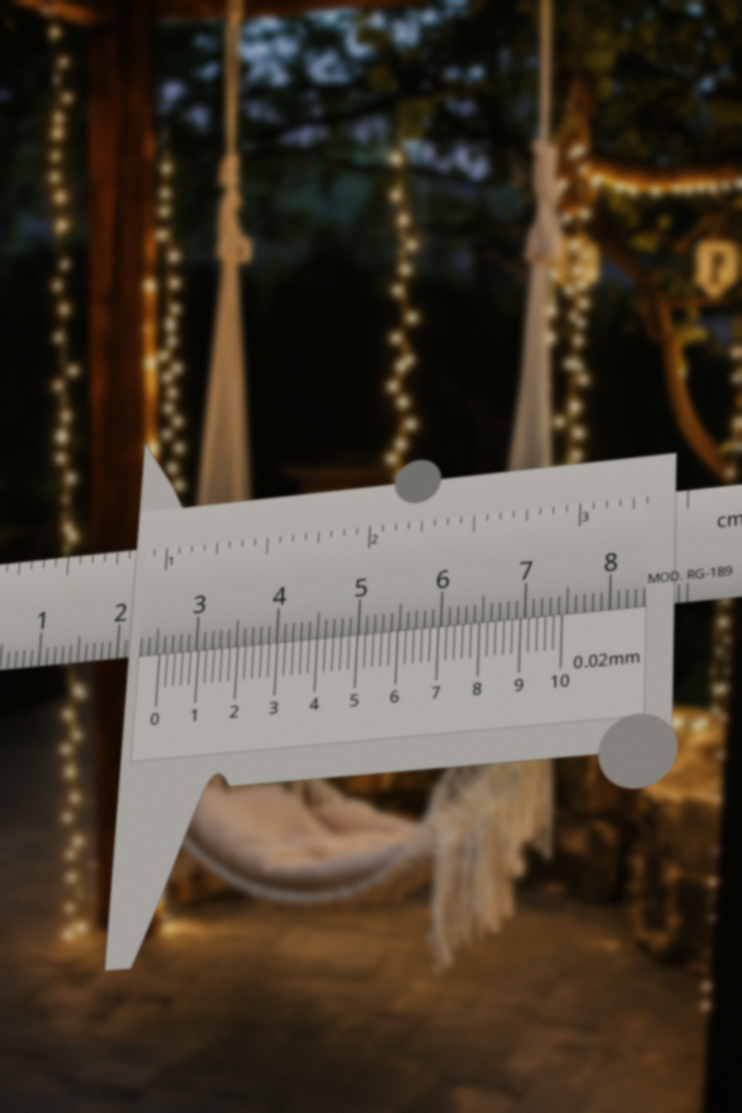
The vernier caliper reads 25.4mm
